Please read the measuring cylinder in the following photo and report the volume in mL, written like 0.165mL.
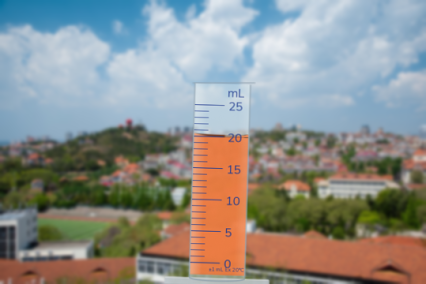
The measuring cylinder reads 20mL
